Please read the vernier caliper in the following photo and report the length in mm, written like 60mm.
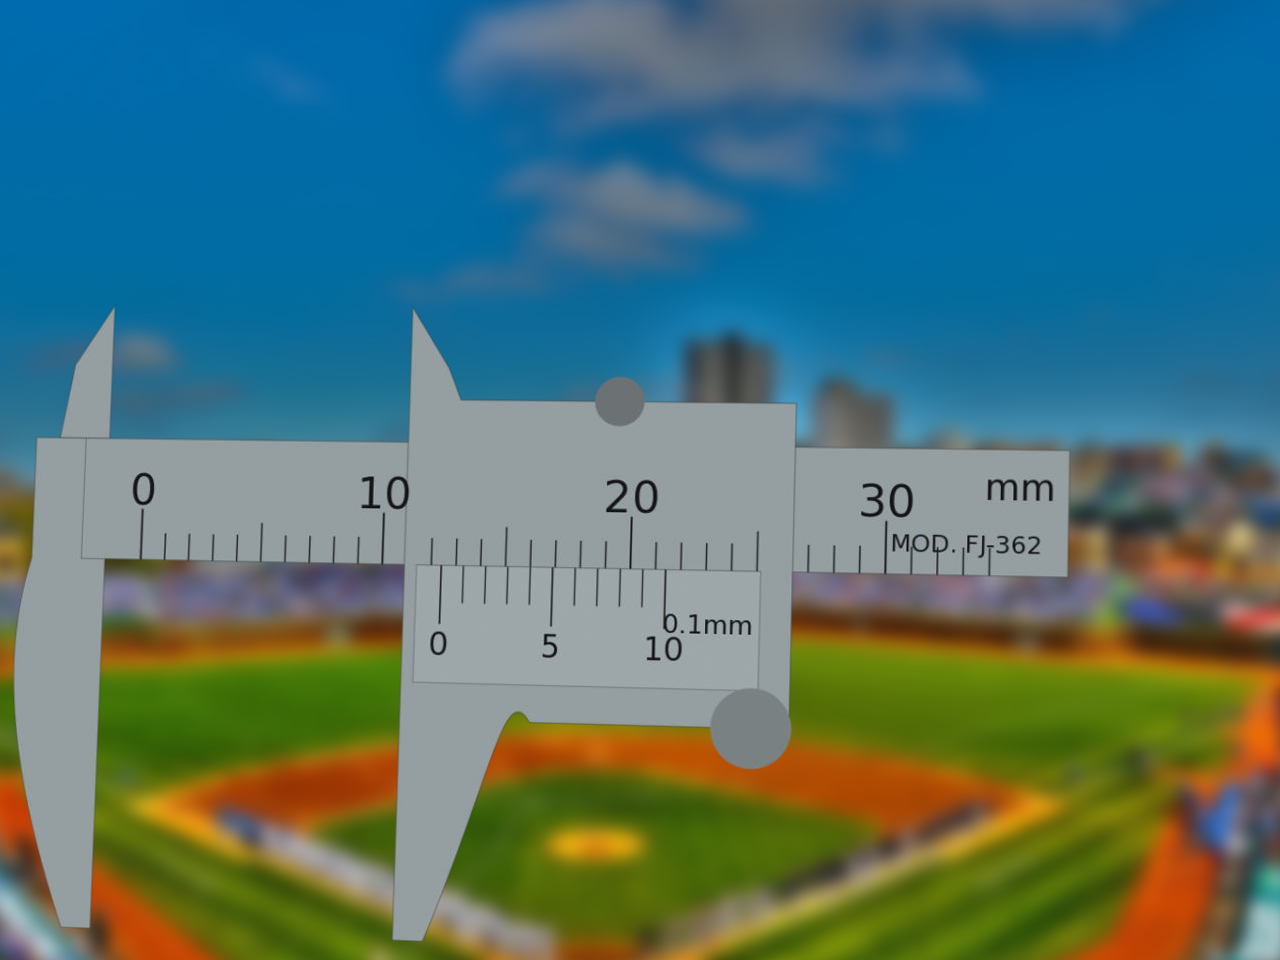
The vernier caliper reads 12.4mm
